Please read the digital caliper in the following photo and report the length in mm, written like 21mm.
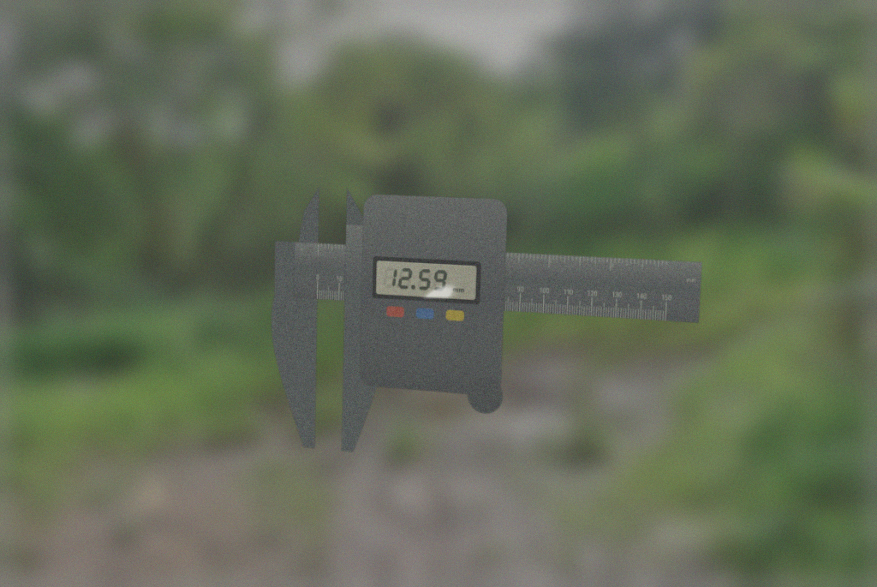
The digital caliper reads 12.59mm
